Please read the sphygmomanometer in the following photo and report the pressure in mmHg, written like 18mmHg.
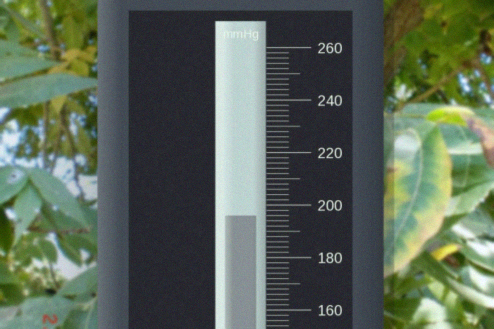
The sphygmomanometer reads 196mmHg
